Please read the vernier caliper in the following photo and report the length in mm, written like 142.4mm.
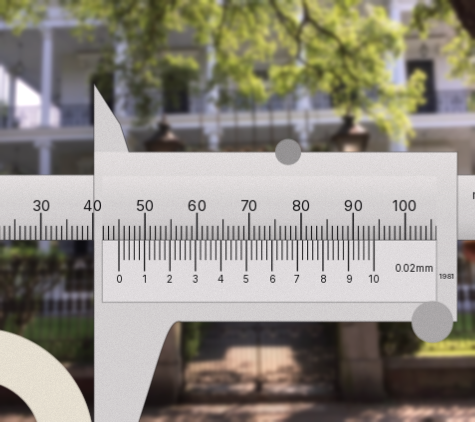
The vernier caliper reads 45.0mm
